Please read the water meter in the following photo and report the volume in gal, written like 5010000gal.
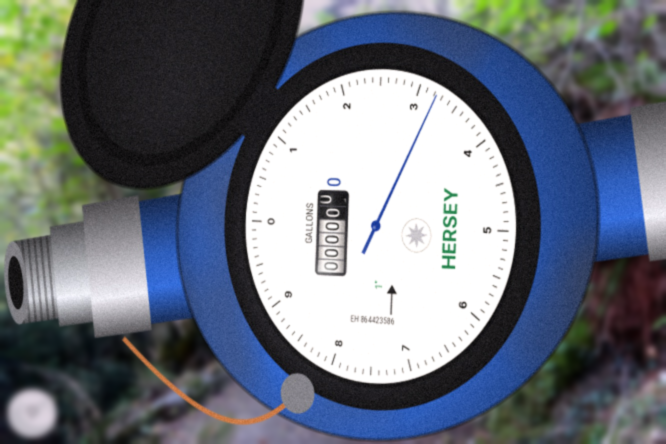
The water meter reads 3.2gal
